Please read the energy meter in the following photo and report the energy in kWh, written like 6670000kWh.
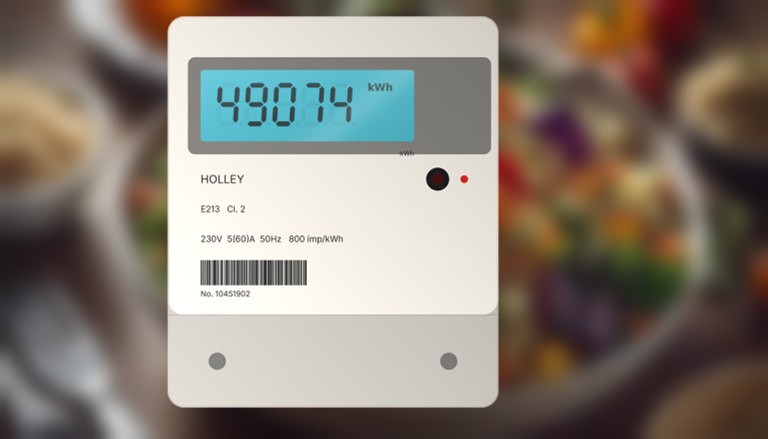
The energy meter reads 49074kWh
